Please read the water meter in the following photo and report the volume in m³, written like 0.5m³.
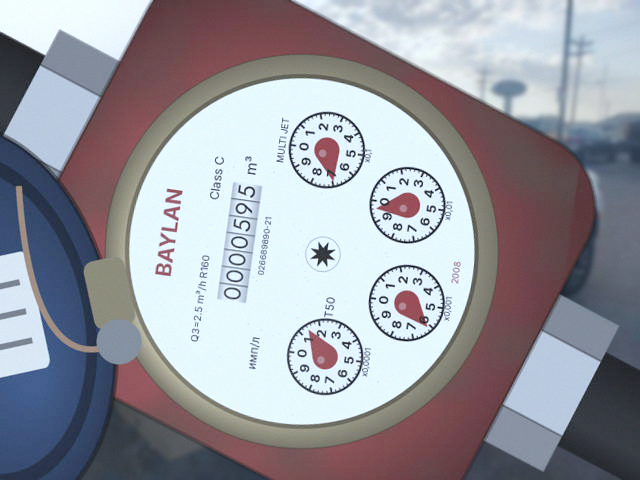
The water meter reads 595.6961m³
